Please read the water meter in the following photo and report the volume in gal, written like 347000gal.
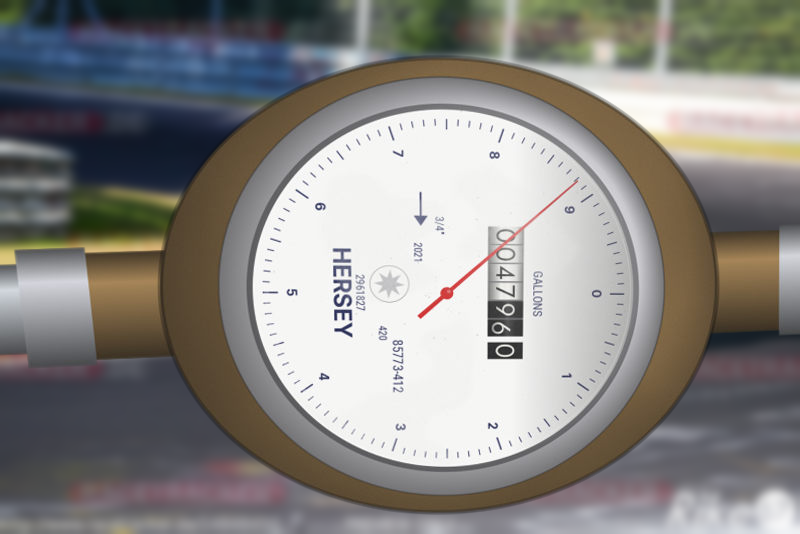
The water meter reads 47958.8gal
